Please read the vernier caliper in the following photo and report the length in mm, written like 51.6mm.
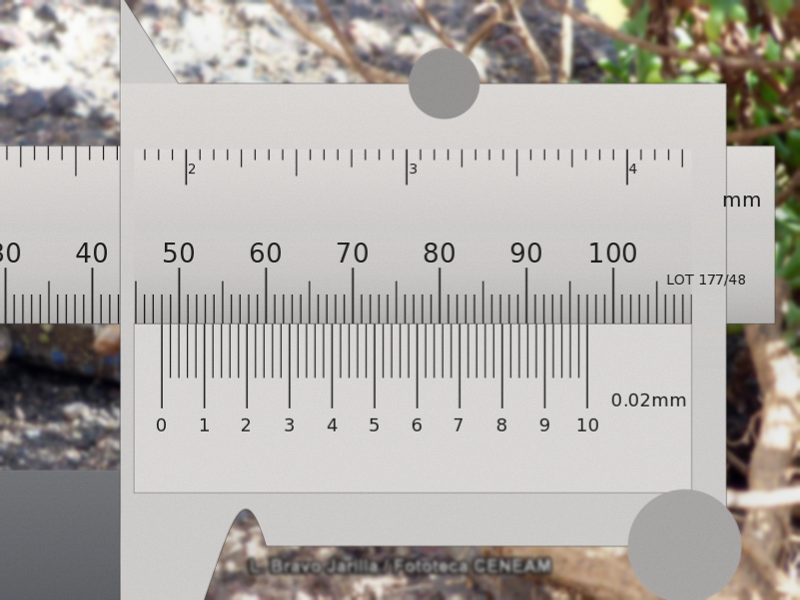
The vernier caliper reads 48.0mm
